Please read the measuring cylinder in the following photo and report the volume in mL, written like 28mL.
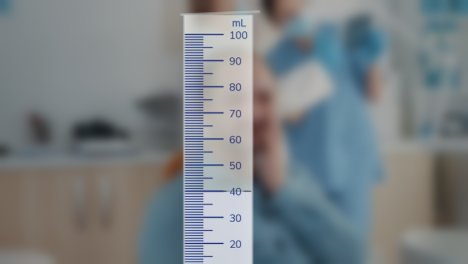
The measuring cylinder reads 40mL
